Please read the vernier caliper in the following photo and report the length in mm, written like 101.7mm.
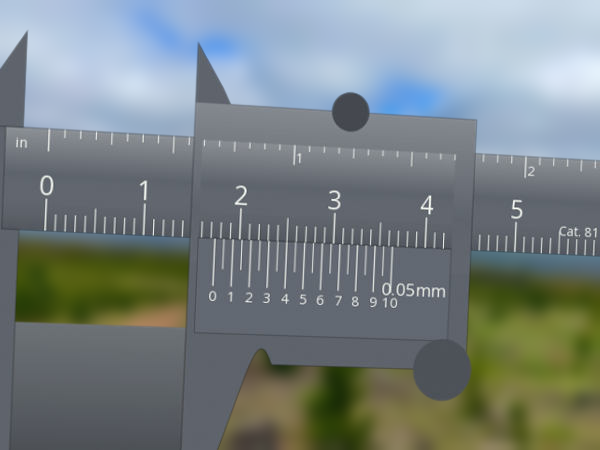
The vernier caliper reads 17.4mm
